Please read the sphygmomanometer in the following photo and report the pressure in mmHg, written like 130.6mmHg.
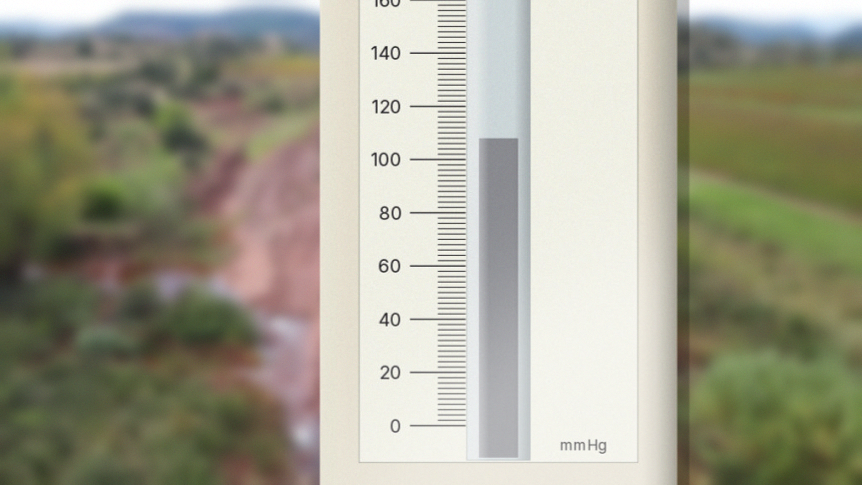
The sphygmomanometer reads 108mmHg
